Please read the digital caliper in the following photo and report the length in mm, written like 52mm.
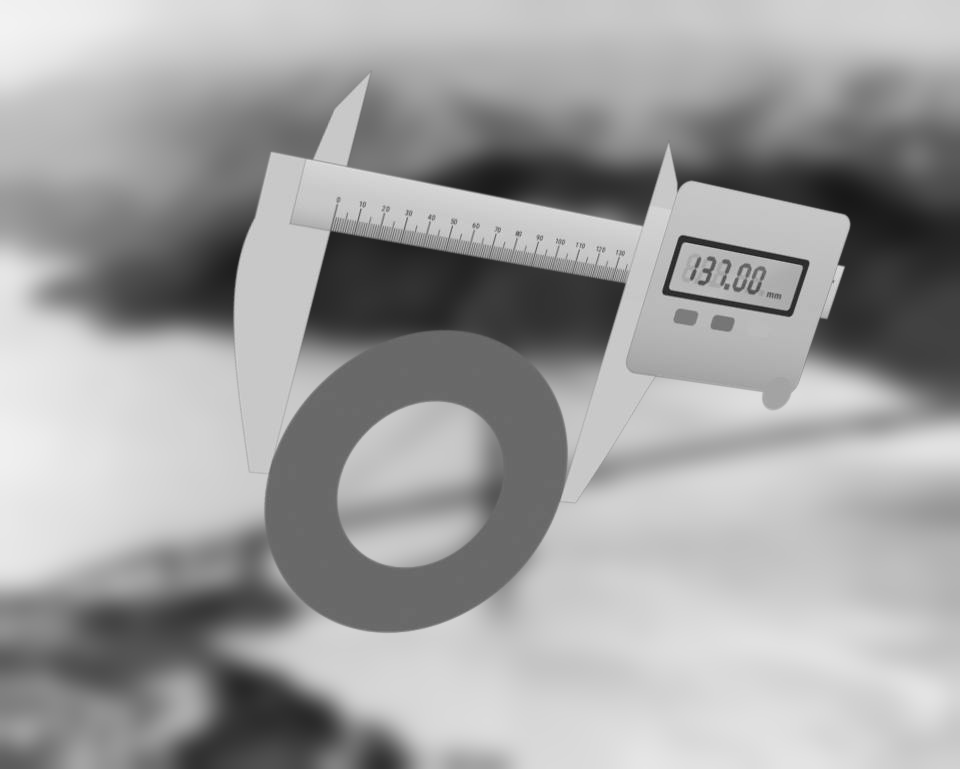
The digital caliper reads 137.00mm
